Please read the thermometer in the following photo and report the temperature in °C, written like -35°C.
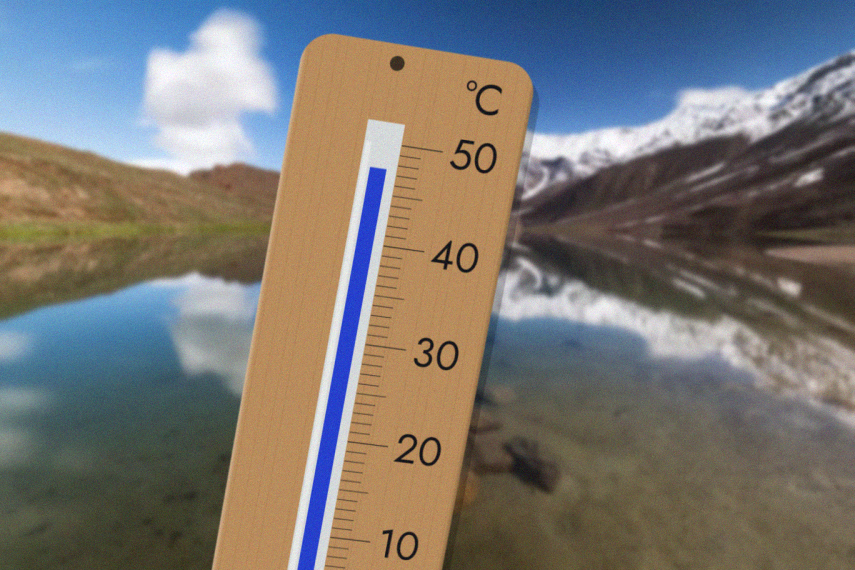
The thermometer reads 47.5°C
